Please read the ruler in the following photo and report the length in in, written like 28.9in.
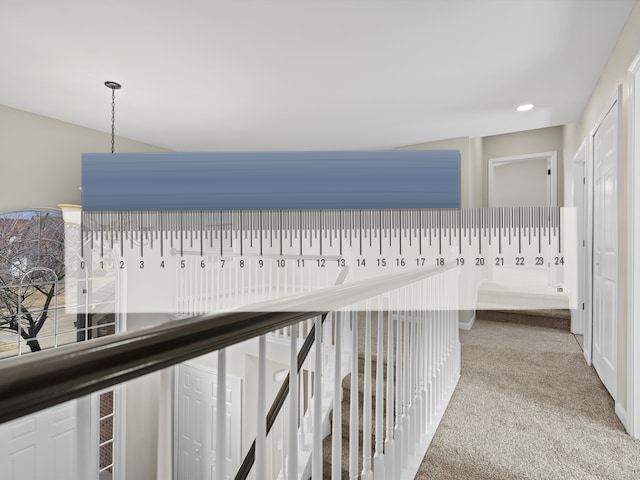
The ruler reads 19in
